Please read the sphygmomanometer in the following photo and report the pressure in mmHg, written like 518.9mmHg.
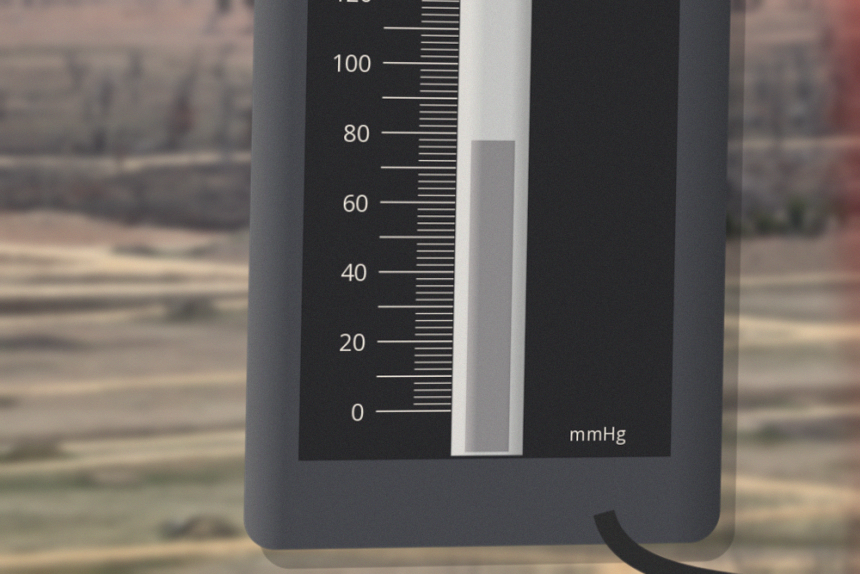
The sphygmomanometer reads 78mmHg
